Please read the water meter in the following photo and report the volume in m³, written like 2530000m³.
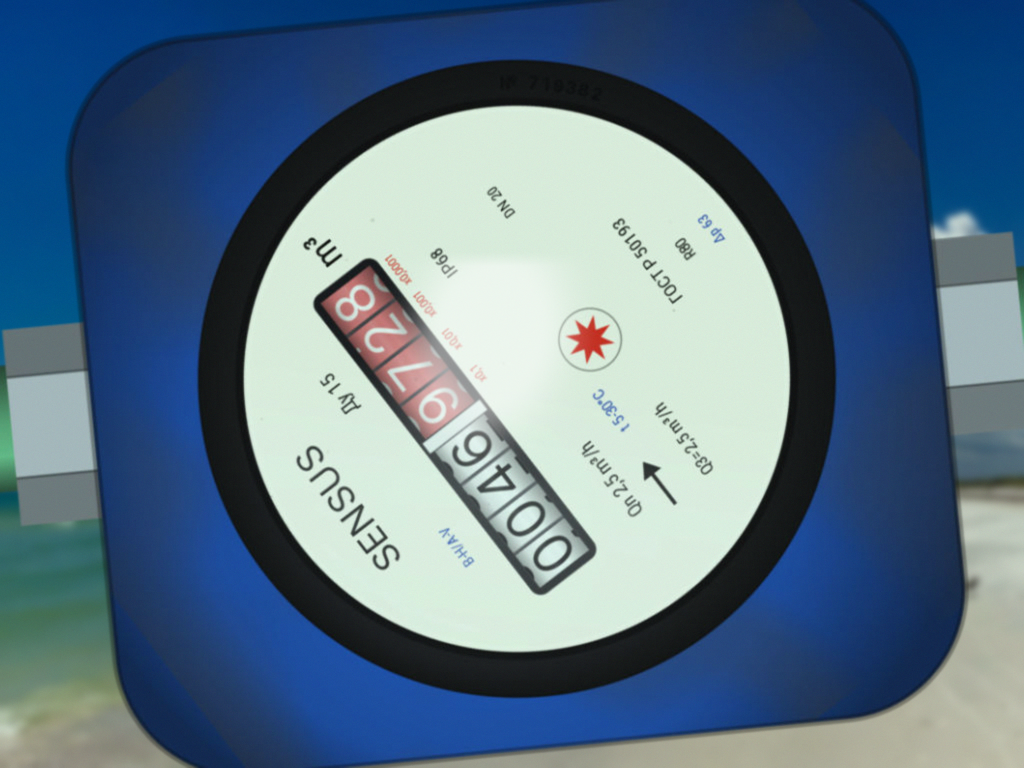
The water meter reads 46.9728m³
